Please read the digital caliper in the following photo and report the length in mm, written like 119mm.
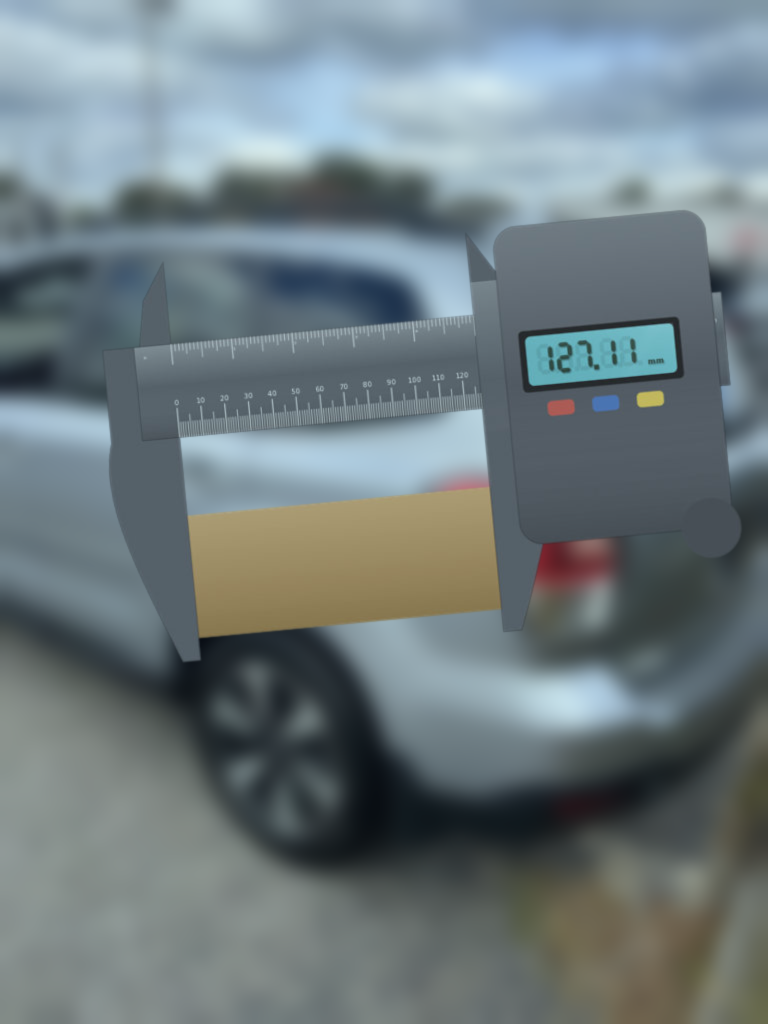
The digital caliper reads 127.11mm
